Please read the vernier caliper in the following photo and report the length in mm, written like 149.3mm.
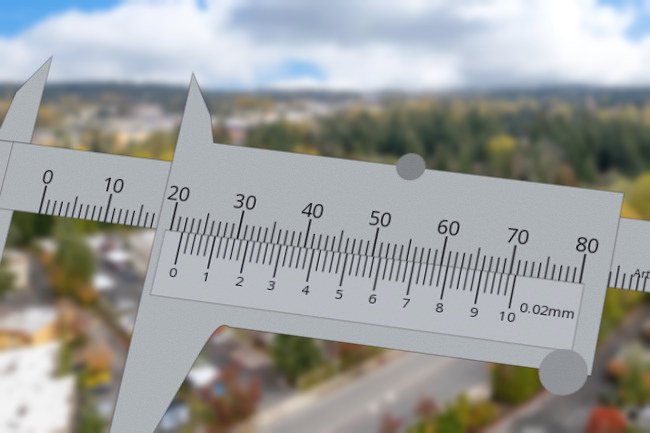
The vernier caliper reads 21.8mm
